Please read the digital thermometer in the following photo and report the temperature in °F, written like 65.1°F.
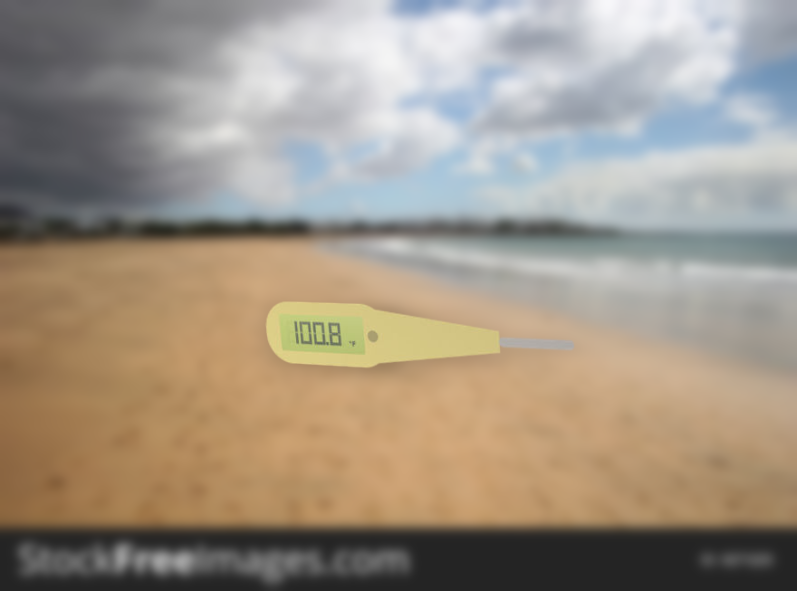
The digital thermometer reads 100.8°F
